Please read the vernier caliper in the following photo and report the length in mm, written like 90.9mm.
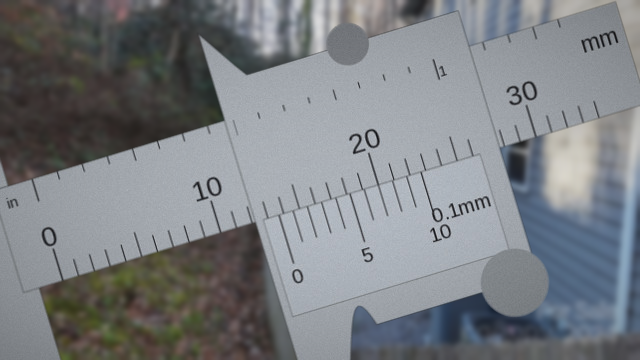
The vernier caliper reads 13.7mm
